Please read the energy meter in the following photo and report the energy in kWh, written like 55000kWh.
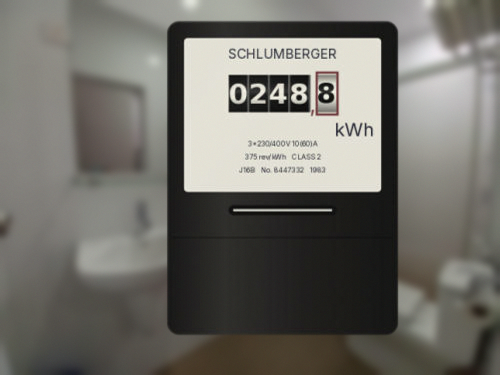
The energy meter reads 248.8kWh
